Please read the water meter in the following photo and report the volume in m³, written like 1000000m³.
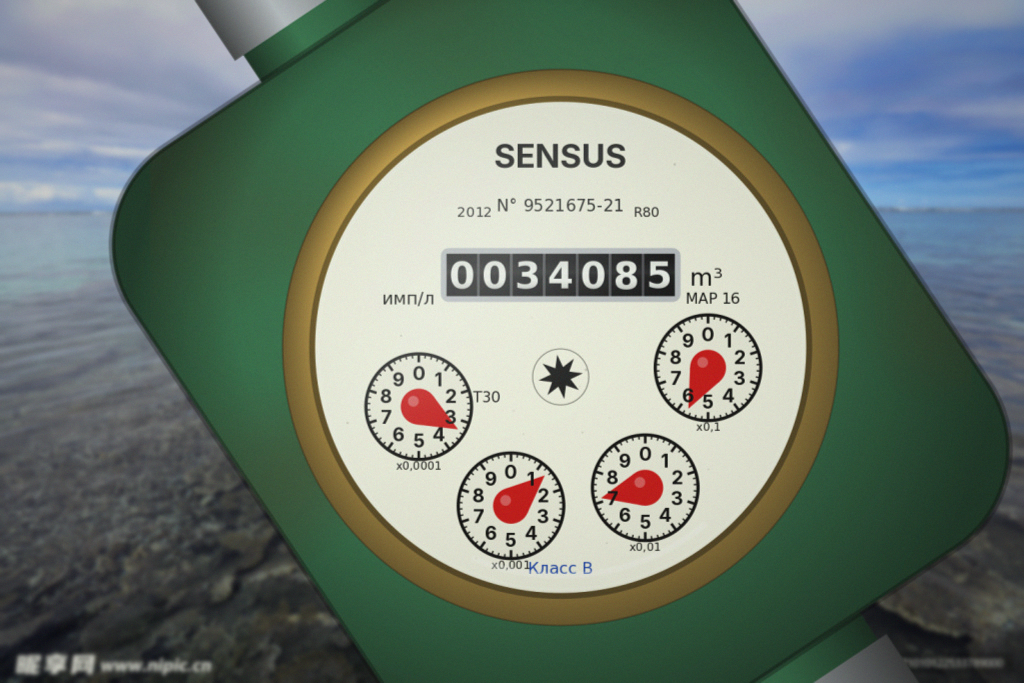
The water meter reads 34085.5713m³
